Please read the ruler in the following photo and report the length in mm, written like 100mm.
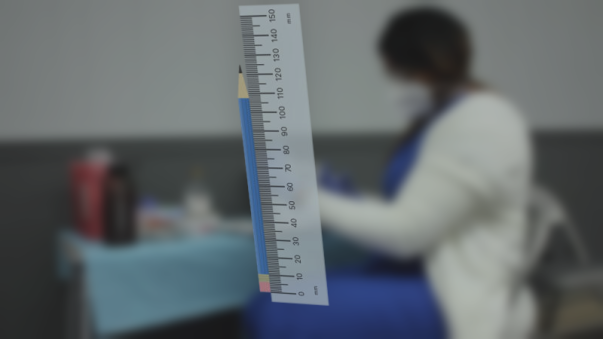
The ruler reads 125mm
